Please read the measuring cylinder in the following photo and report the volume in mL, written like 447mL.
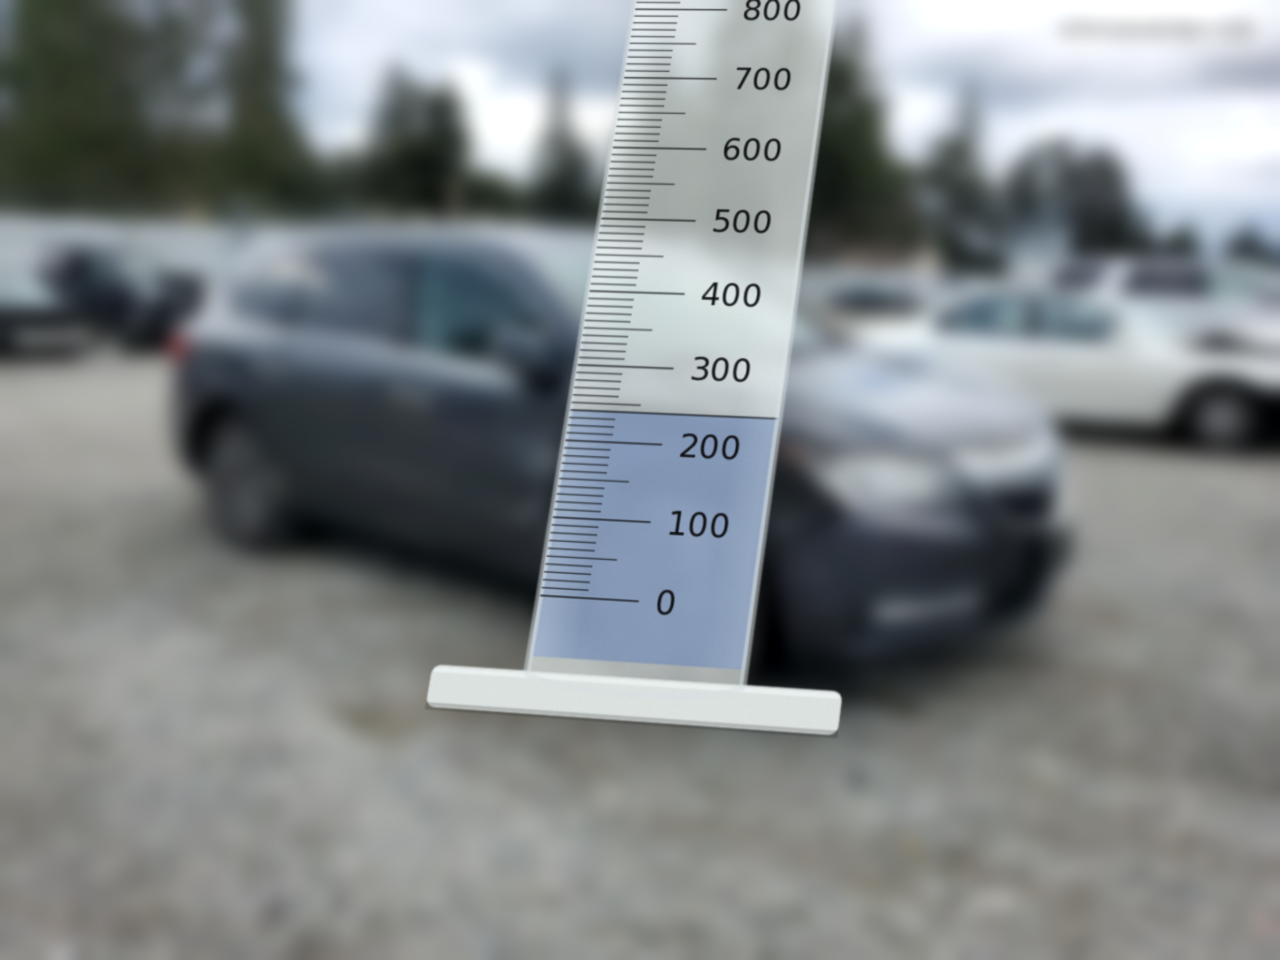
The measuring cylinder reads 240mL
